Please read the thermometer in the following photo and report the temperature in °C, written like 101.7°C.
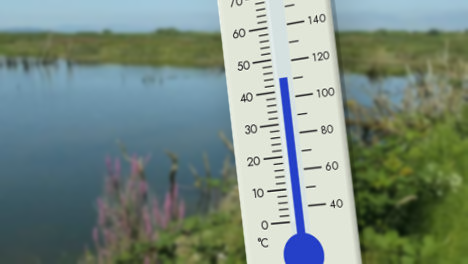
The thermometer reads 44°C
